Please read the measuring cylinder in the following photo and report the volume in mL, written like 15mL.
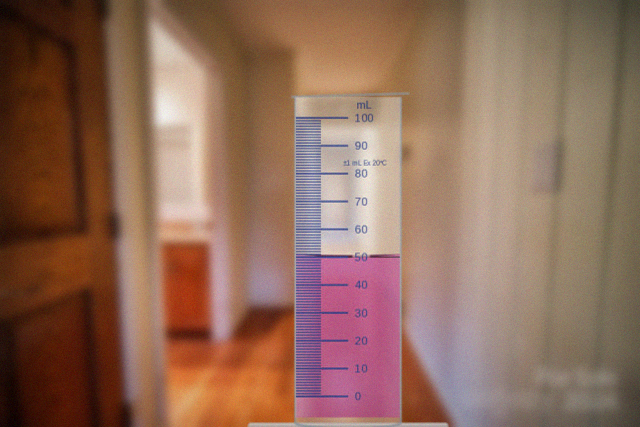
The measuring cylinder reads 50mL
